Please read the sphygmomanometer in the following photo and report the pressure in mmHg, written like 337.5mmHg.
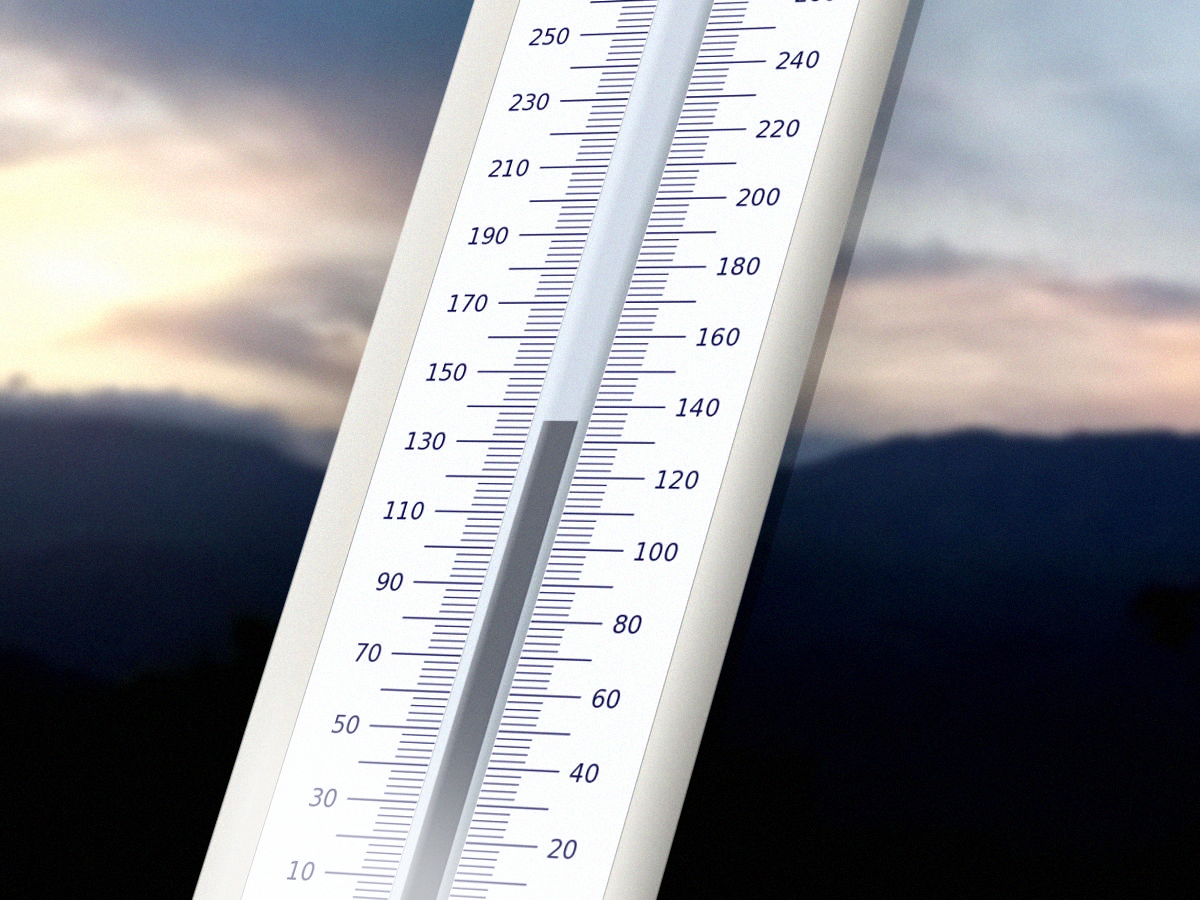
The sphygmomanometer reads 136mmHg
